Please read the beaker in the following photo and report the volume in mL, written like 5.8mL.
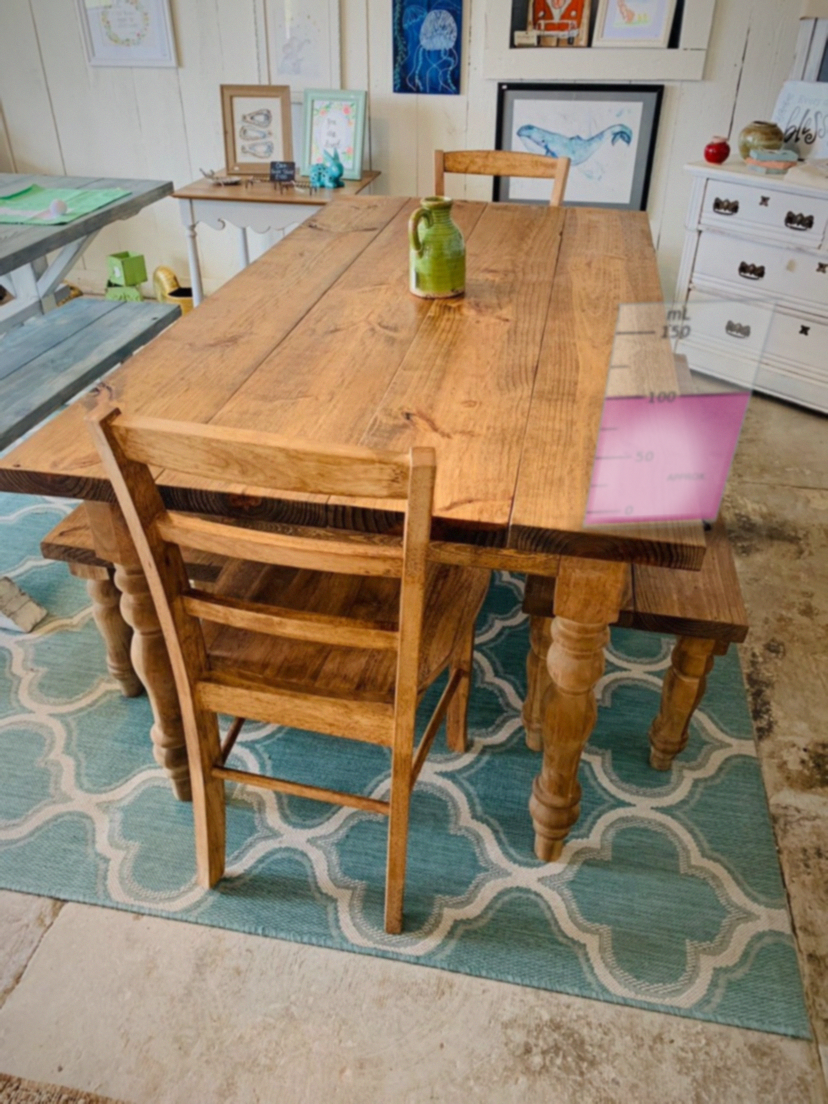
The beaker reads 100mL
